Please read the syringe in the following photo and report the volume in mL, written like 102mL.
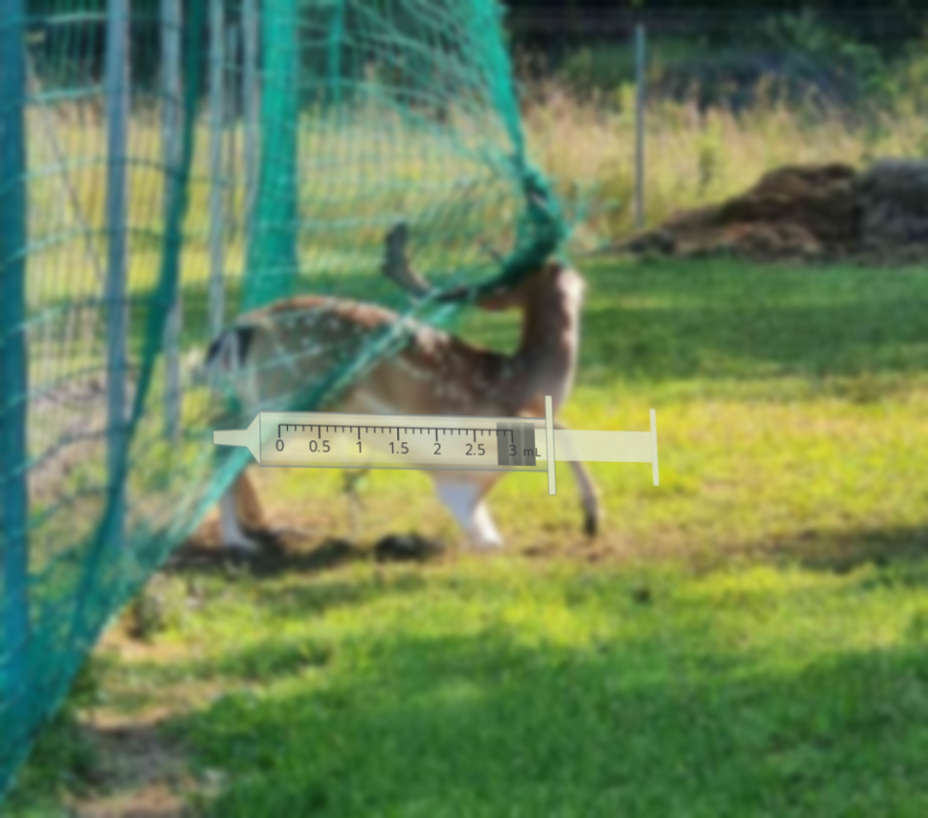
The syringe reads 2.8mL
